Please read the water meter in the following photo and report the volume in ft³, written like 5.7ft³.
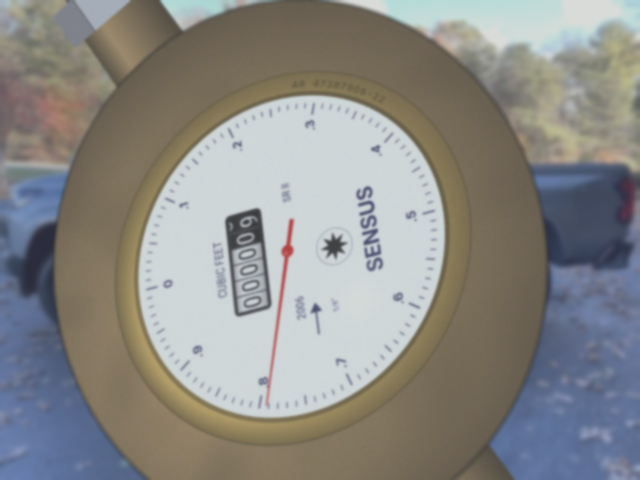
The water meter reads 8.79ft³
